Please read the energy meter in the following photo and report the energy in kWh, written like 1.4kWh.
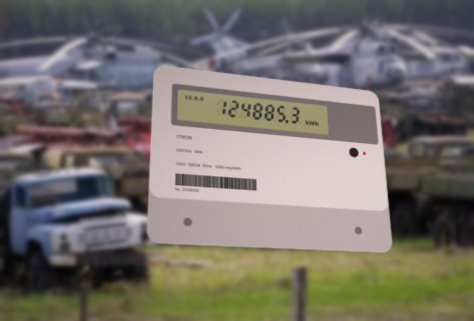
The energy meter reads 124885.3kWh
